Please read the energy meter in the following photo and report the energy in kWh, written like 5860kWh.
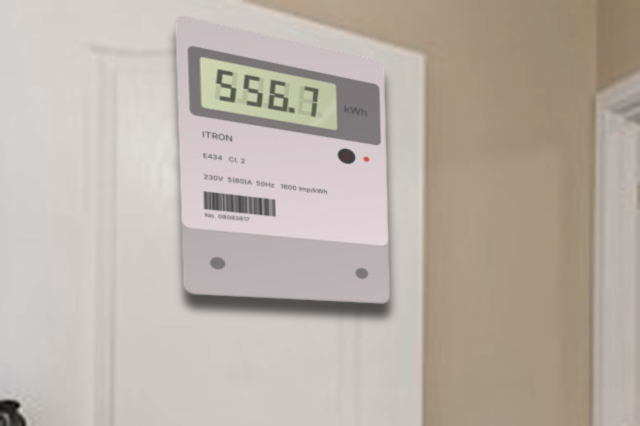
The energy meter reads 556.7kWh
